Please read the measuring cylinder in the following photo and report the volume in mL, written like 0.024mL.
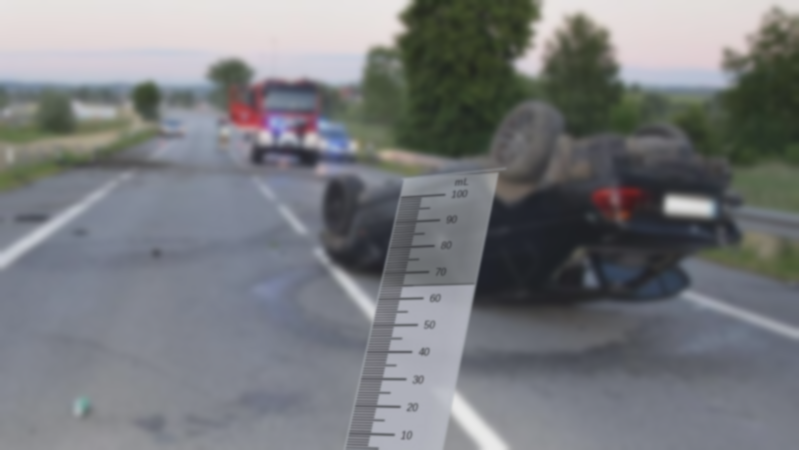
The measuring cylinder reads 65mL
